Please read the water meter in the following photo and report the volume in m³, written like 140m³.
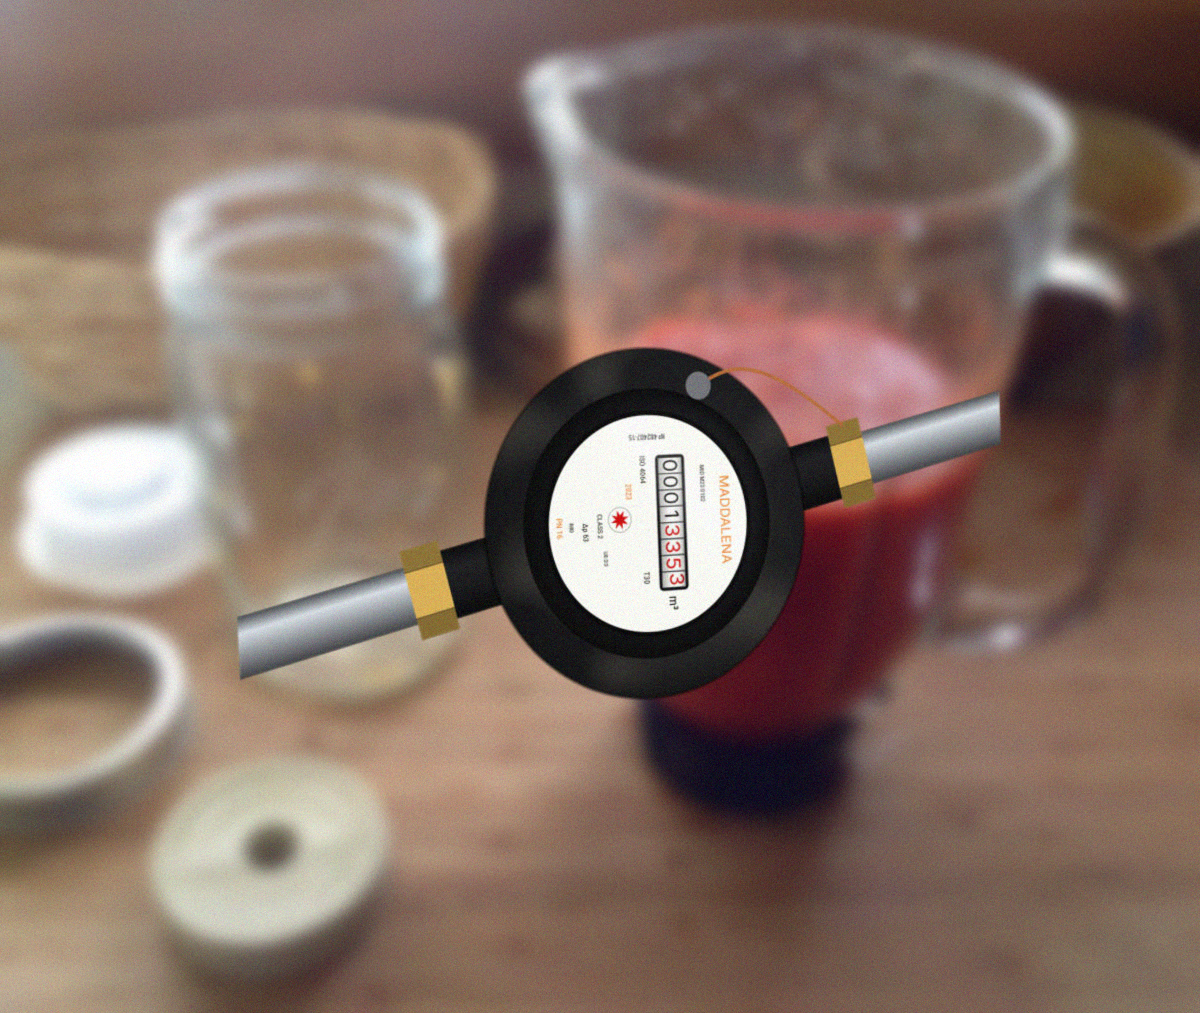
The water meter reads 1.3353m³
